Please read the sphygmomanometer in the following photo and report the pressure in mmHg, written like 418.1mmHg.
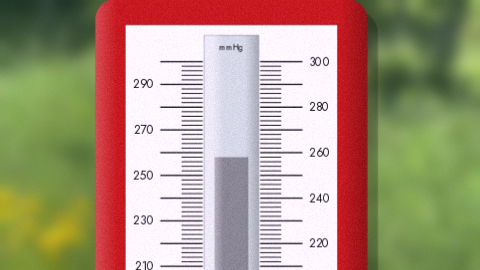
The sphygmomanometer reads 258mmHg
